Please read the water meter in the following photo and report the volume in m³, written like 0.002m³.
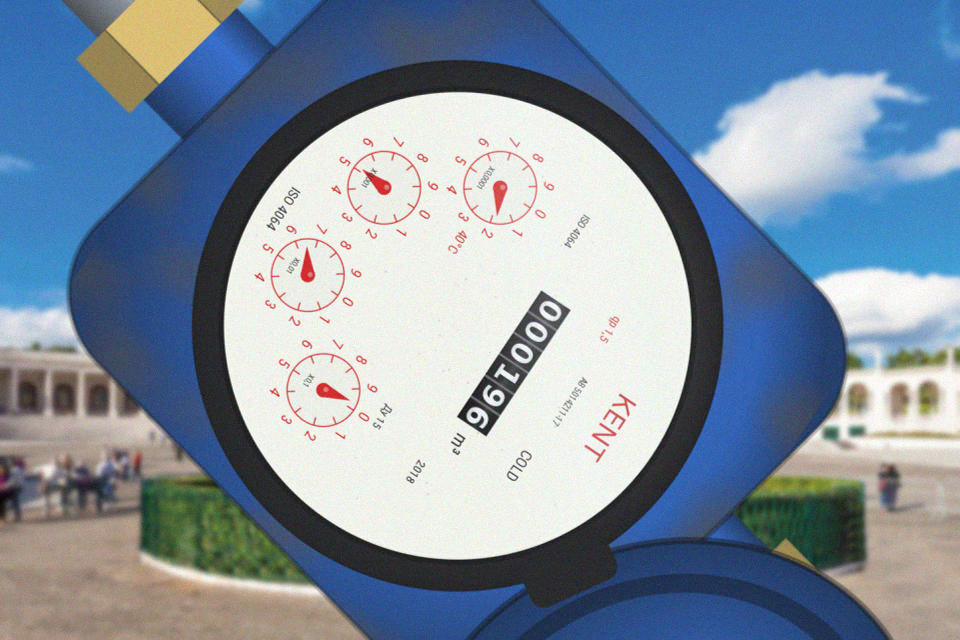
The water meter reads 195.9651m³
